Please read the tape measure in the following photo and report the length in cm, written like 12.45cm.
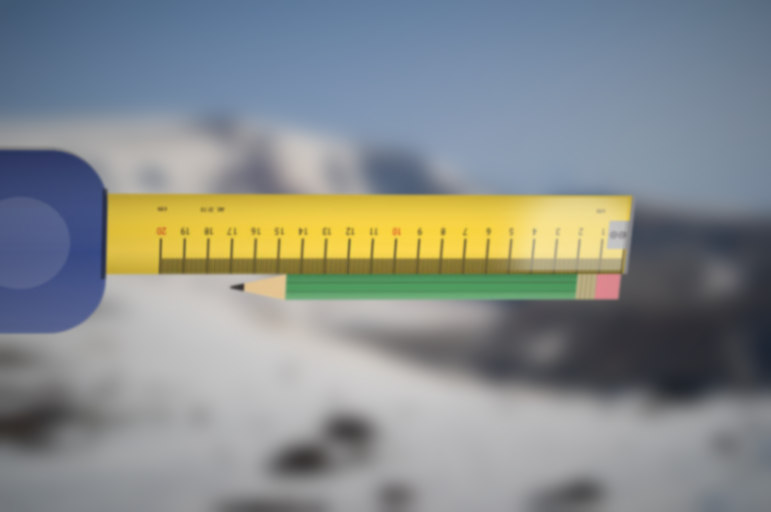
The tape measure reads 17cm
